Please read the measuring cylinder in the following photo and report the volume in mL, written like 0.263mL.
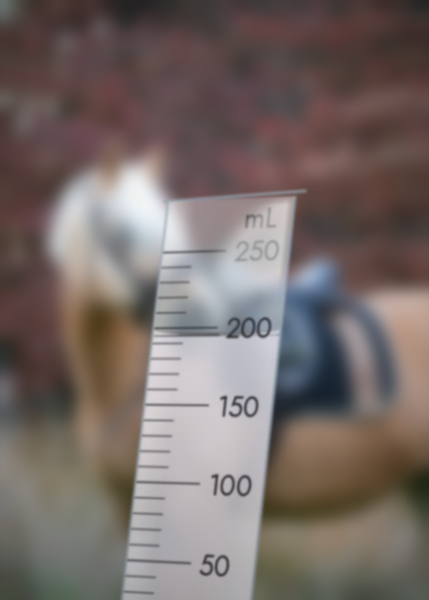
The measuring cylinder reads 195mL
